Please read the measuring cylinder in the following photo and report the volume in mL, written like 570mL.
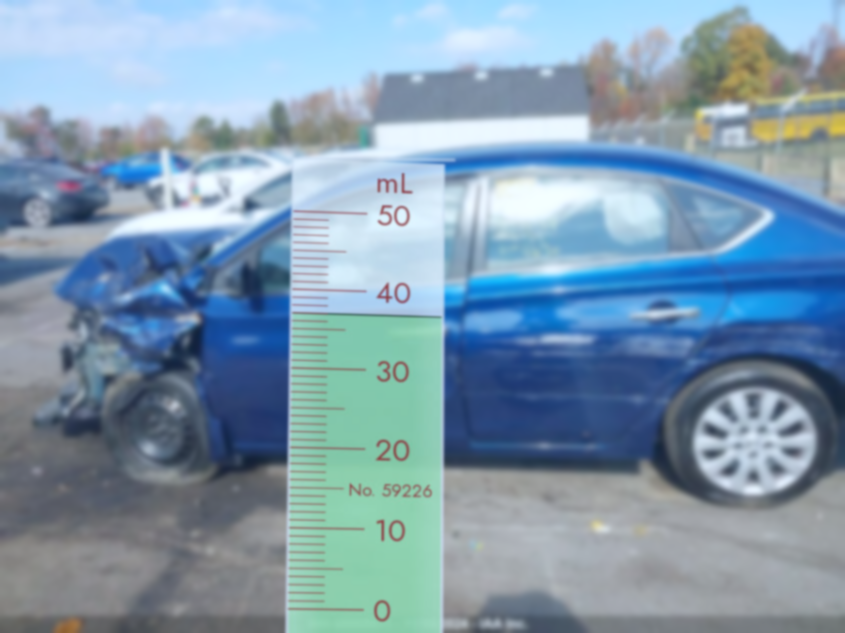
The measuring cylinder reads 37mL
